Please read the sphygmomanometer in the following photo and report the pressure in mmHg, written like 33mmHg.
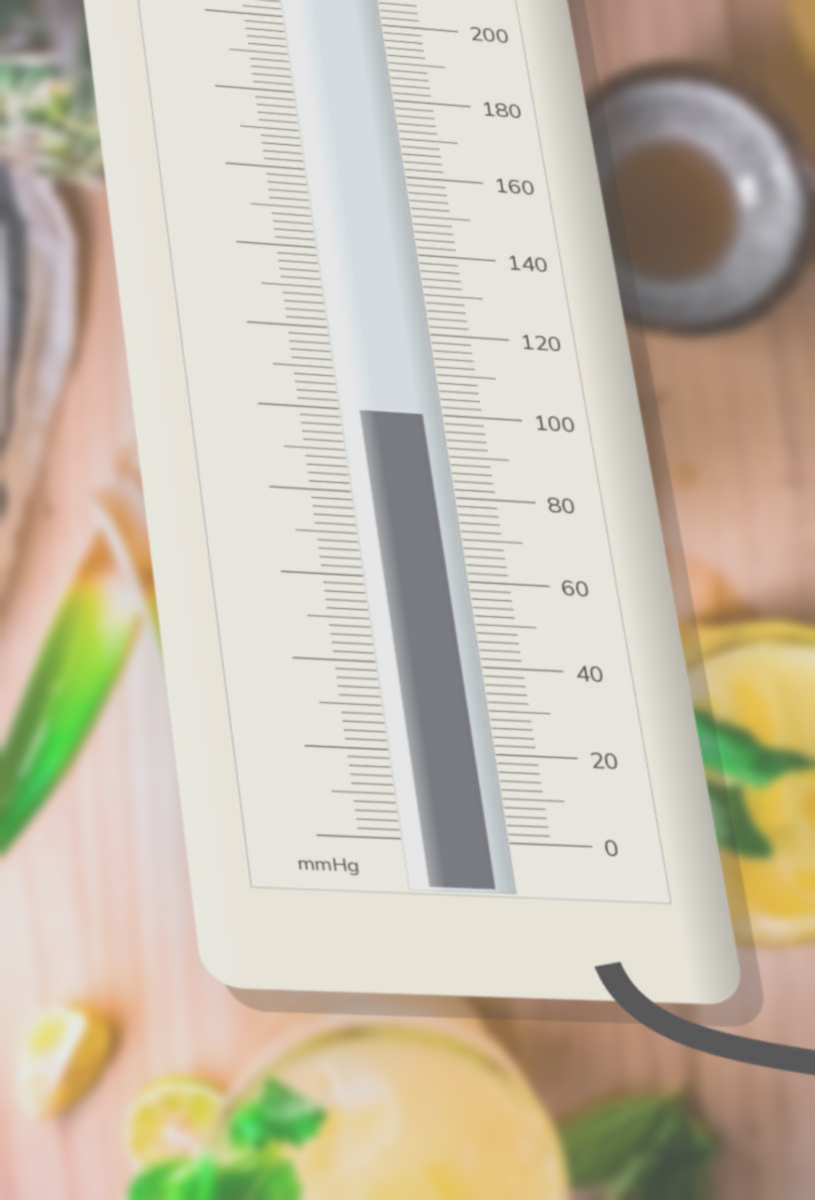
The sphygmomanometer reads 100mmHg
